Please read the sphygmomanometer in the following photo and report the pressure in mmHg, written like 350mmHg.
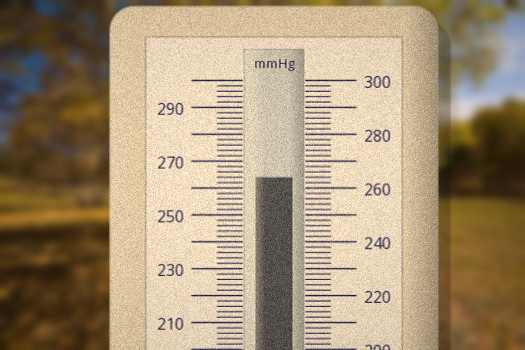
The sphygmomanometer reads 264mmHg
